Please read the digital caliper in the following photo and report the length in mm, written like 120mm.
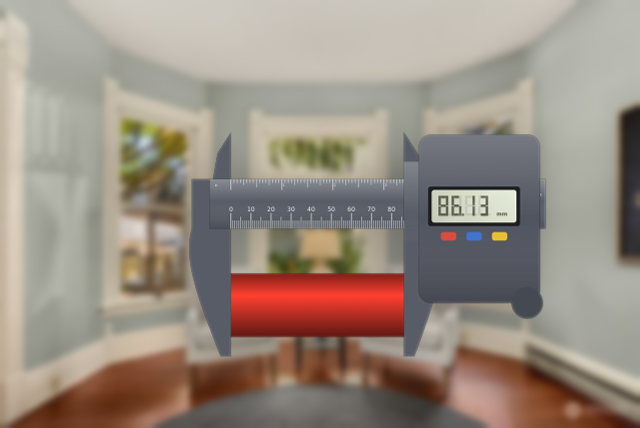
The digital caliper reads 86.13mm
